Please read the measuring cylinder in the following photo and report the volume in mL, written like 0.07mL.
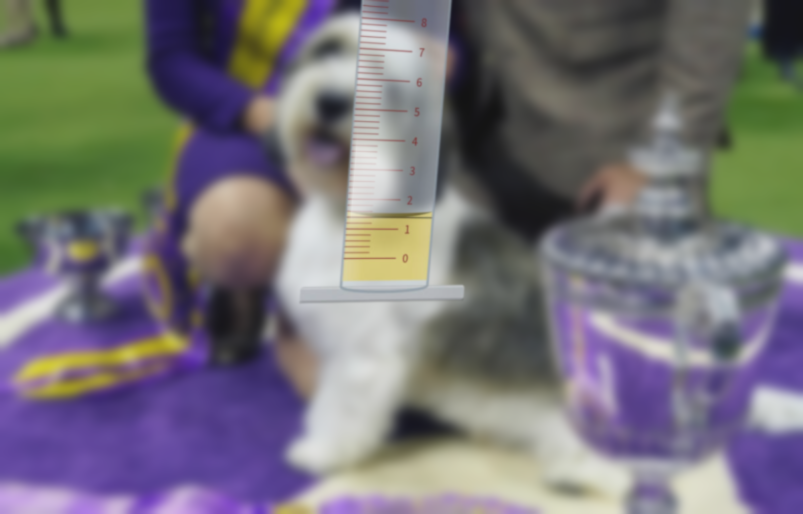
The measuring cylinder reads 1.4mL
